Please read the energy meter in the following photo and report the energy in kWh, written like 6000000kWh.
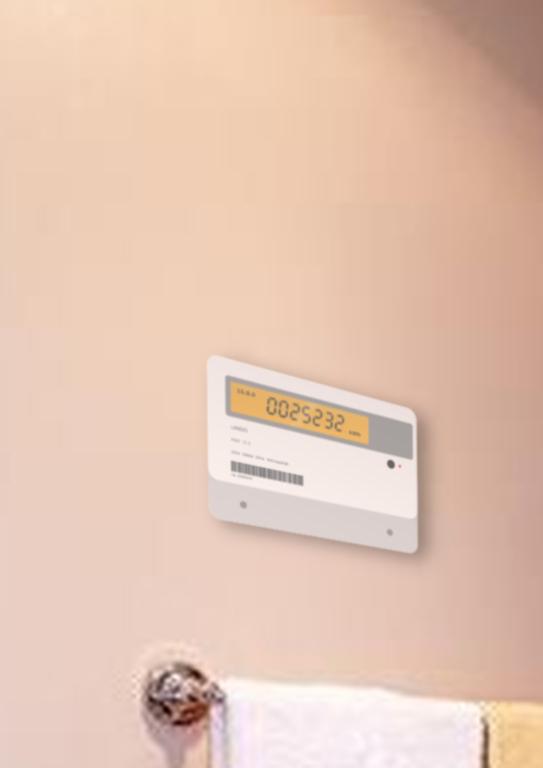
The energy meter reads 25232kWh
